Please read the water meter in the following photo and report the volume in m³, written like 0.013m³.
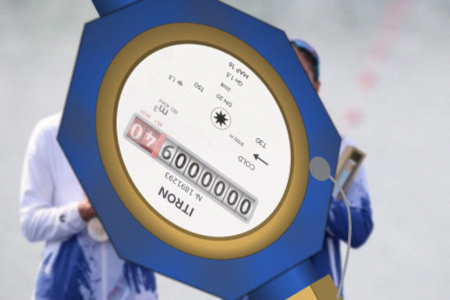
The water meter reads 9.40m³
